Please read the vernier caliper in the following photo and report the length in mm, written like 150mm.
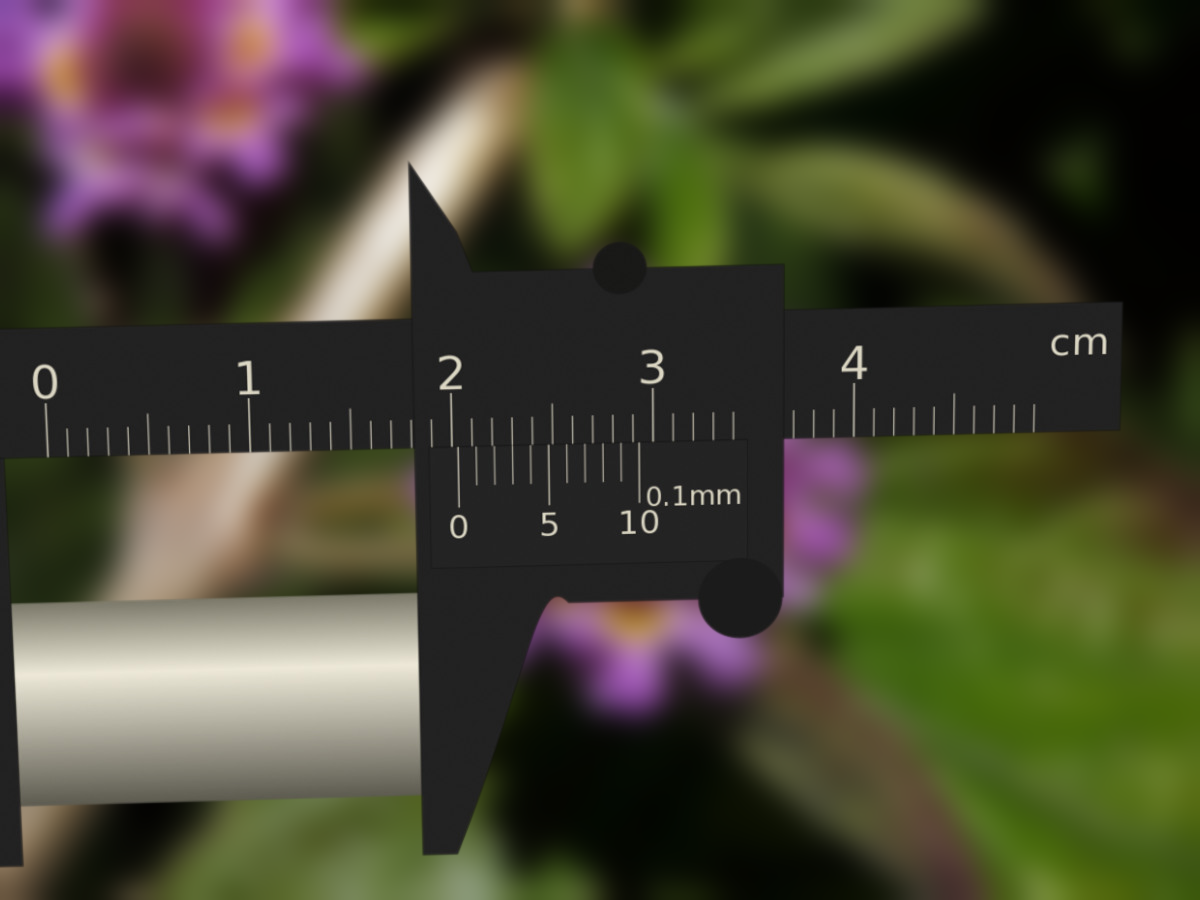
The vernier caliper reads 20.3mm
